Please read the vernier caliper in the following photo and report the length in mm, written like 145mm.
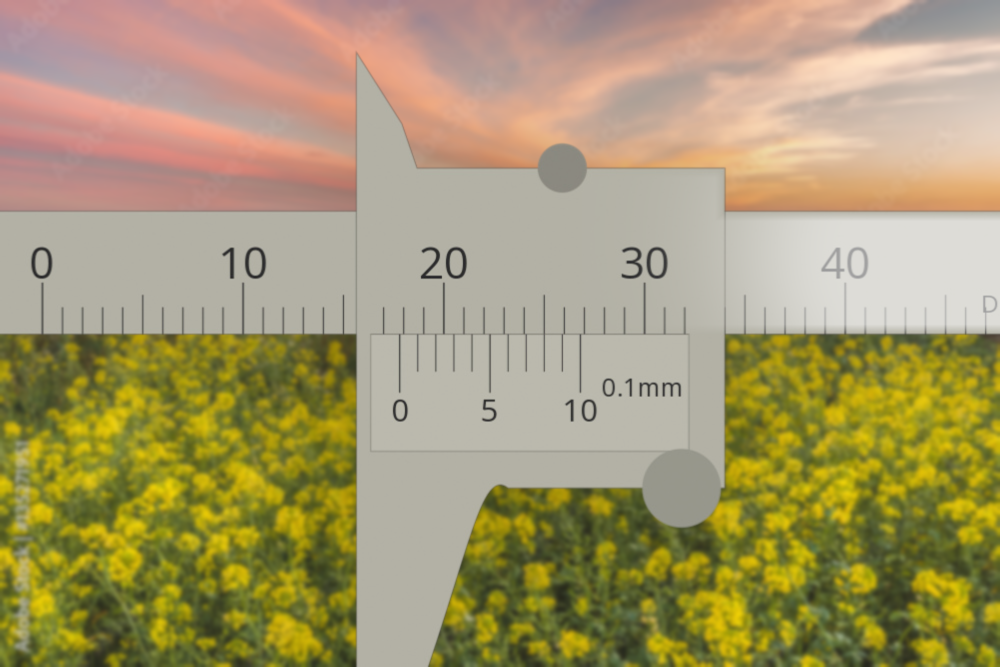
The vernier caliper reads 17.8mm
